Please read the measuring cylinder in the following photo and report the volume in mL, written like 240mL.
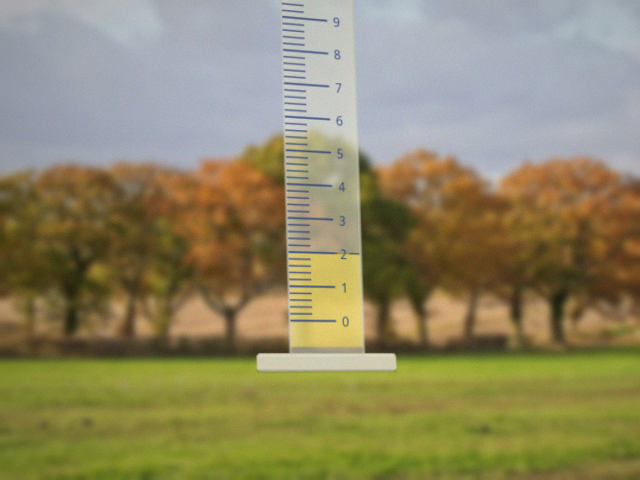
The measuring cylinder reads 2mL
